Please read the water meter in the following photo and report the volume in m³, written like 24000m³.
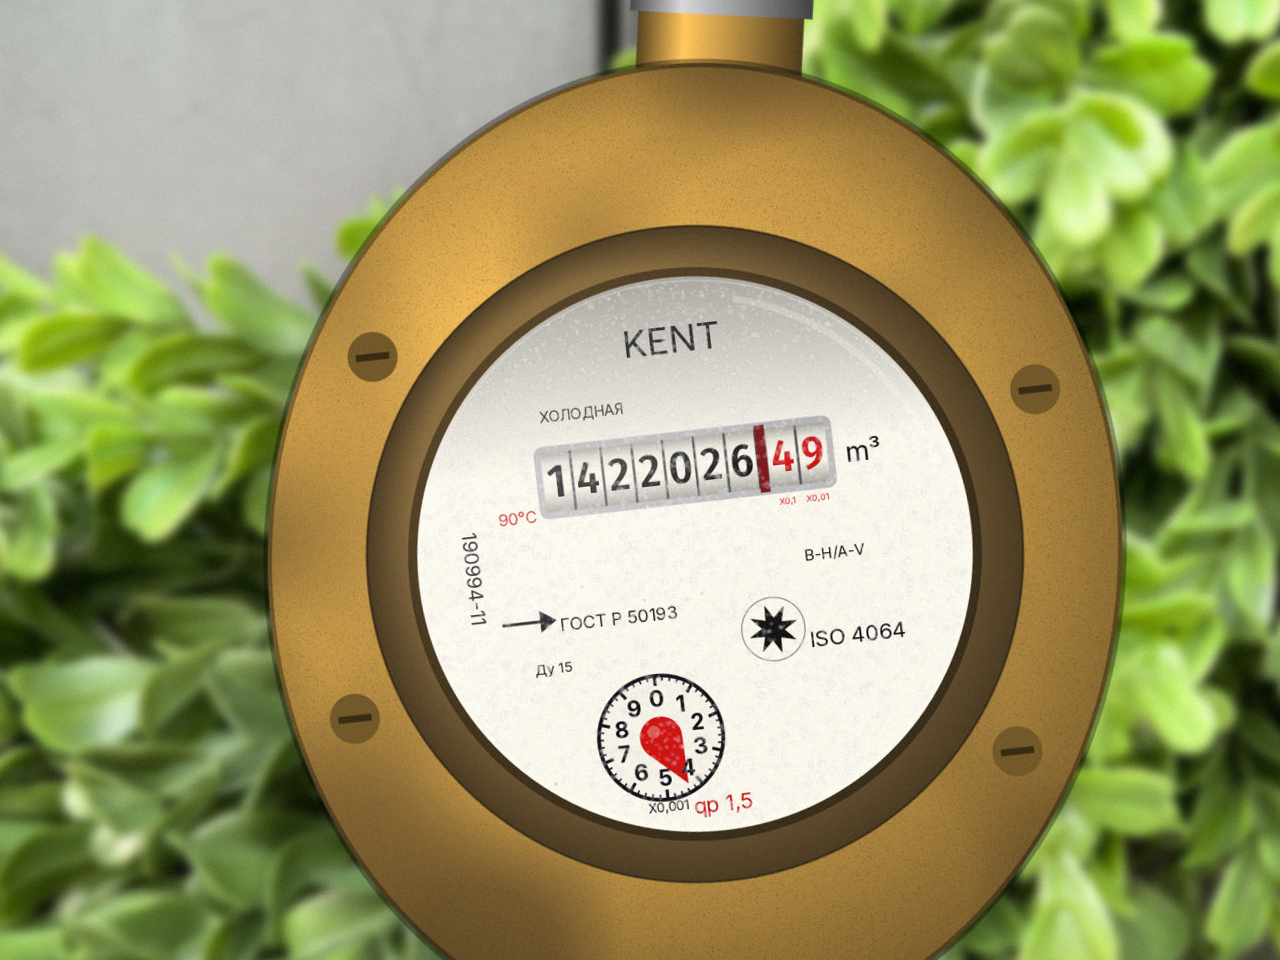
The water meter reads 1422026.494m³
